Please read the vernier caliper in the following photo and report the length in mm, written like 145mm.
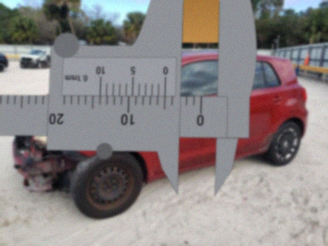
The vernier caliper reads 5.0mm
